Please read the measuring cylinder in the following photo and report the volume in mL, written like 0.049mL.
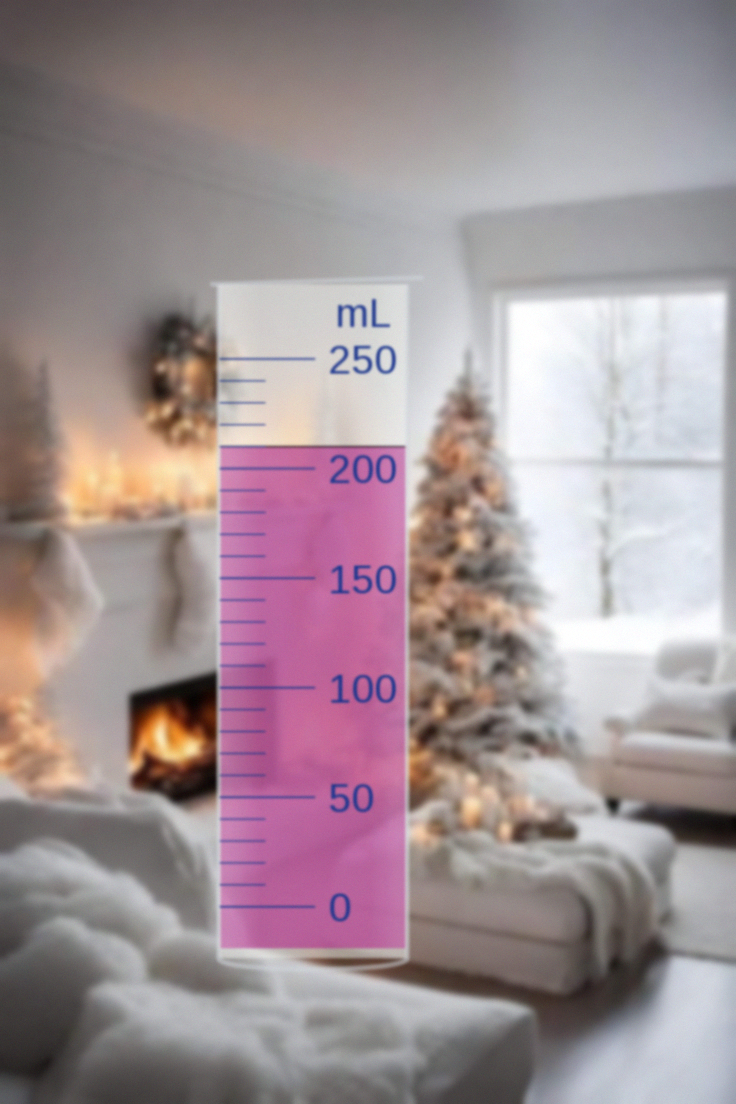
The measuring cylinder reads 210mL
